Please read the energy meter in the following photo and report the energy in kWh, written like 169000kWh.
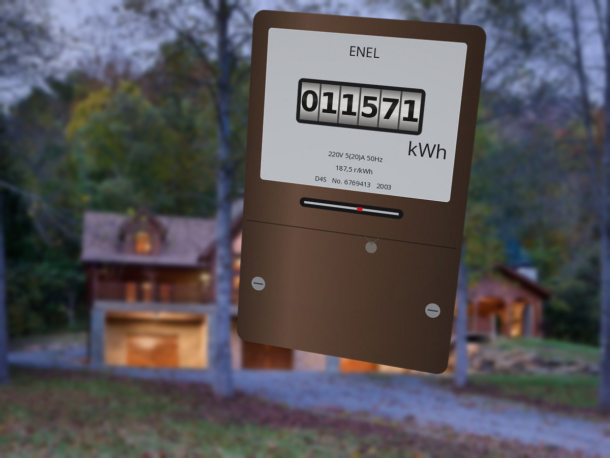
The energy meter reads 11571kWh
